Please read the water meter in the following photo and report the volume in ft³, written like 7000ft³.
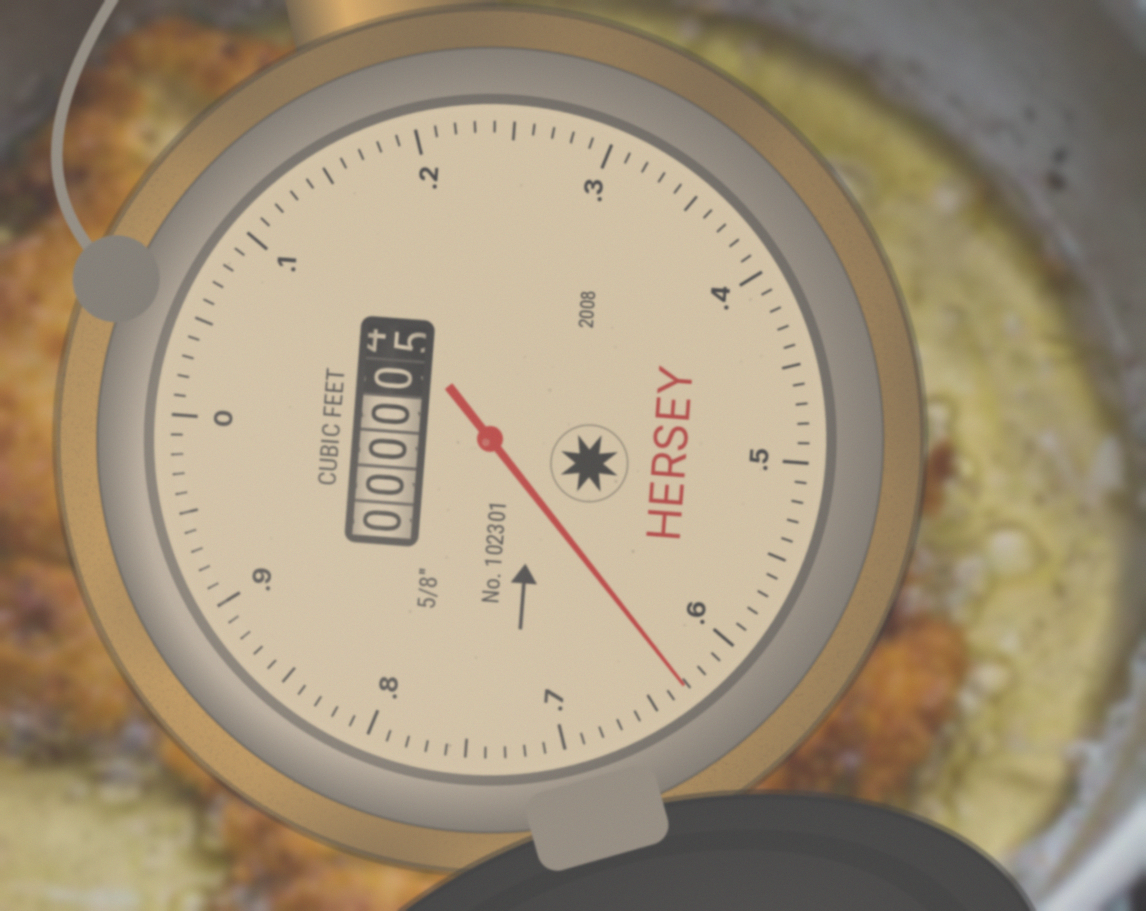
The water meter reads 4.63ft³
